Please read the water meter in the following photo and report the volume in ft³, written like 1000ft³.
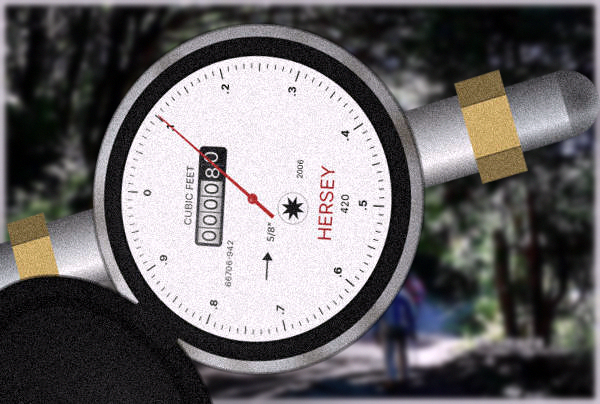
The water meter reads 80.10ft³
